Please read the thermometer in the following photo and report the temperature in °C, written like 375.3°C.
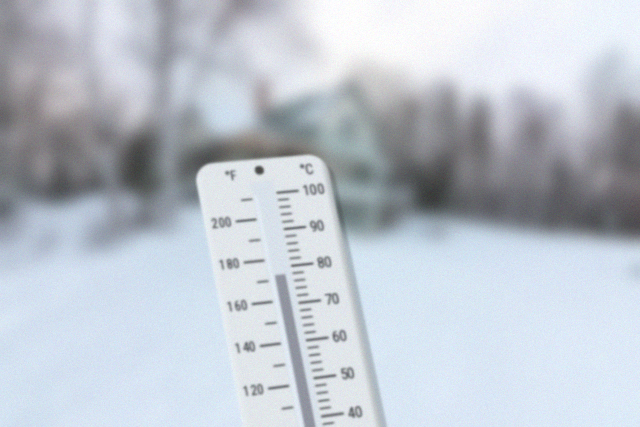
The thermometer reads 78°C
